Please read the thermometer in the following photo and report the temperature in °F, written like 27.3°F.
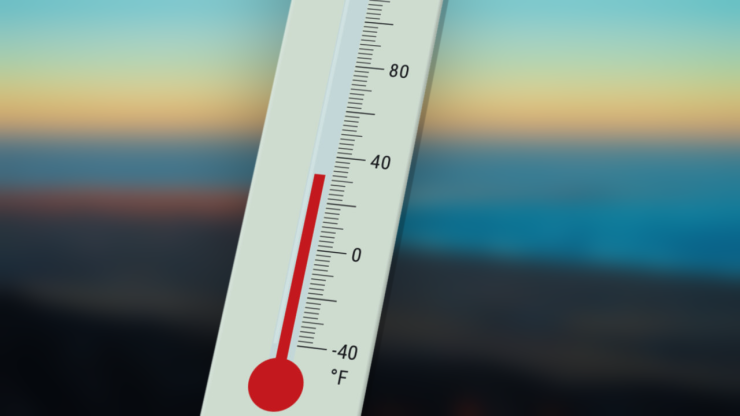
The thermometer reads 32°F
